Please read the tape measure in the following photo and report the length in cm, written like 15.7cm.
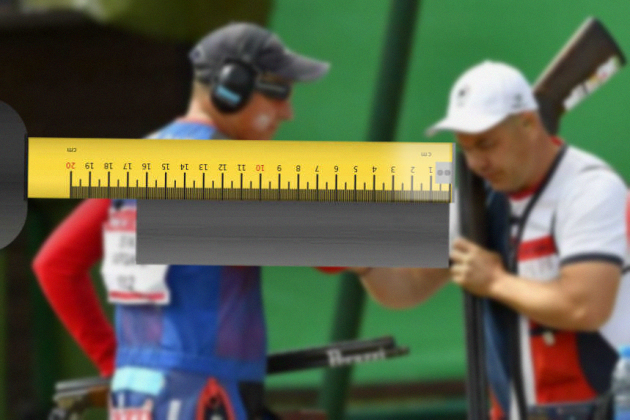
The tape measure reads 16.5cm
